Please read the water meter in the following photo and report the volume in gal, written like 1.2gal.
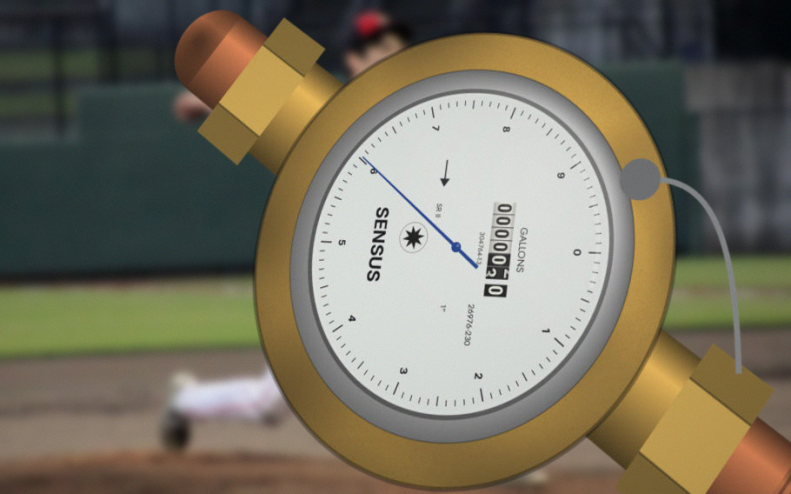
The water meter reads 26.0gal
